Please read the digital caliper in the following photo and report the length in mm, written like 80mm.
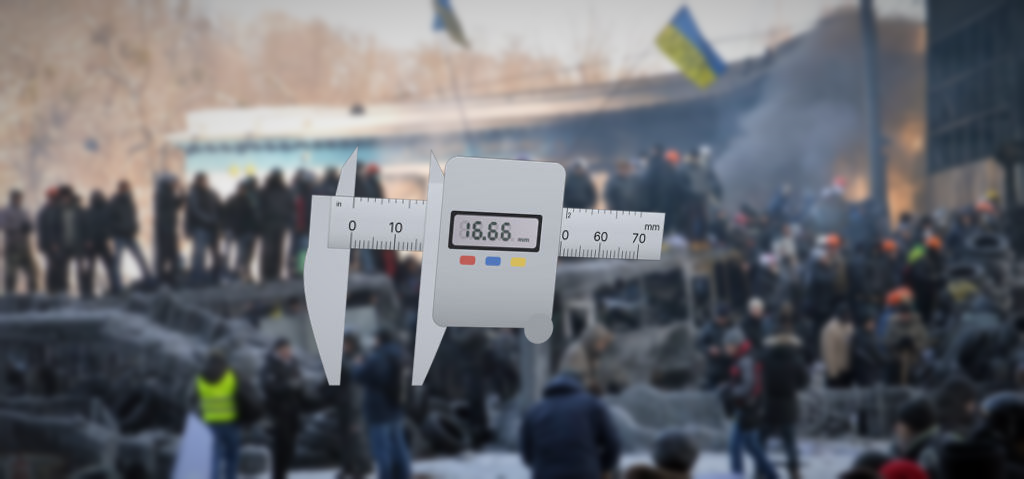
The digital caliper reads 16.66mm
